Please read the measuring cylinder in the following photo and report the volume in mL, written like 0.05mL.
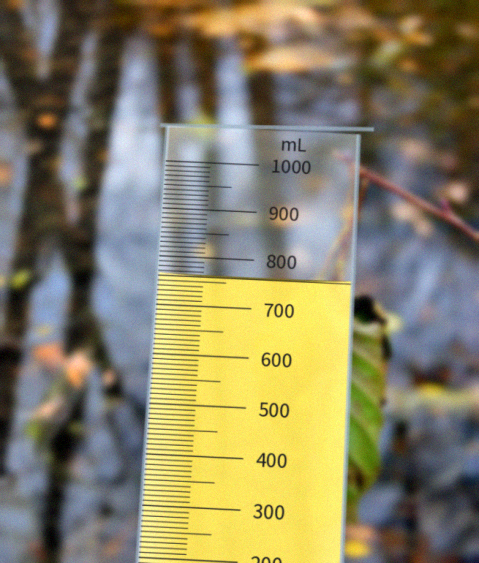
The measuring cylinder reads 760mL
